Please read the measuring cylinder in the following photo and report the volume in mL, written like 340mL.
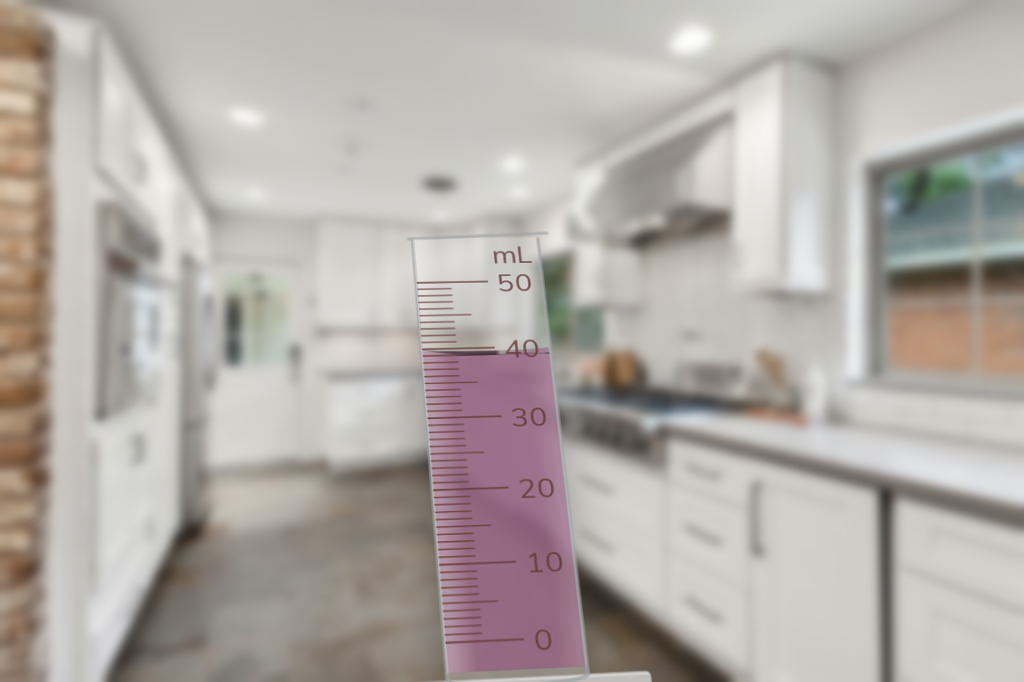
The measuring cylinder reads 39mL
